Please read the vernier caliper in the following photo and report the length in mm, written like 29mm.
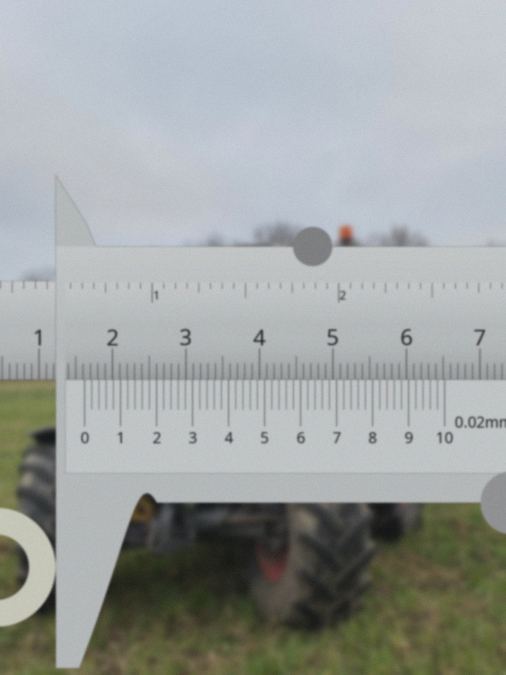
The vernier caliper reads 16.2mm
